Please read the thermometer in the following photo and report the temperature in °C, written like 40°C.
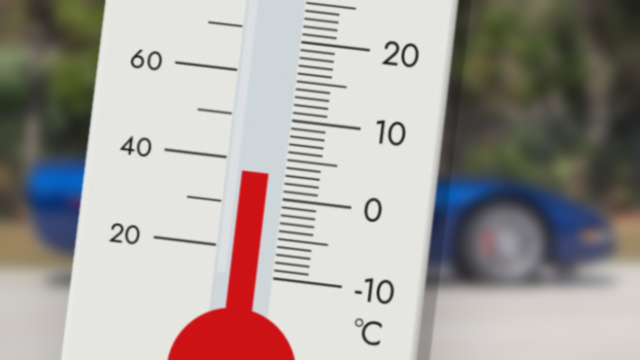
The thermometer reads 3°C
